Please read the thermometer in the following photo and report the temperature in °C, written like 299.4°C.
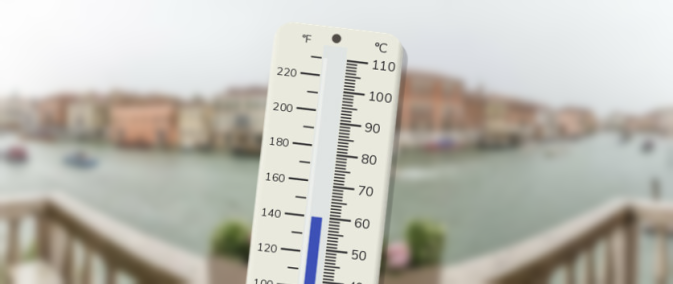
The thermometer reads 60°C
